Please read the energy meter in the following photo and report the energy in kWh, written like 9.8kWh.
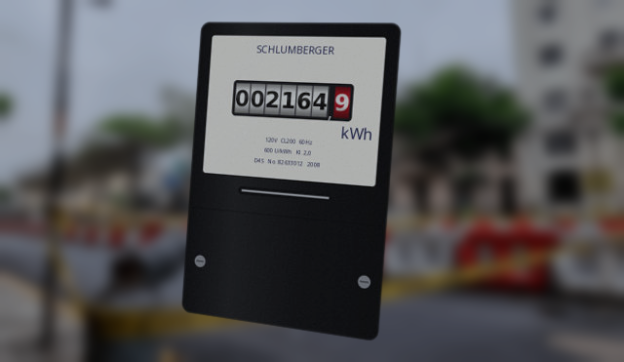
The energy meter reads 2164.9kWh
